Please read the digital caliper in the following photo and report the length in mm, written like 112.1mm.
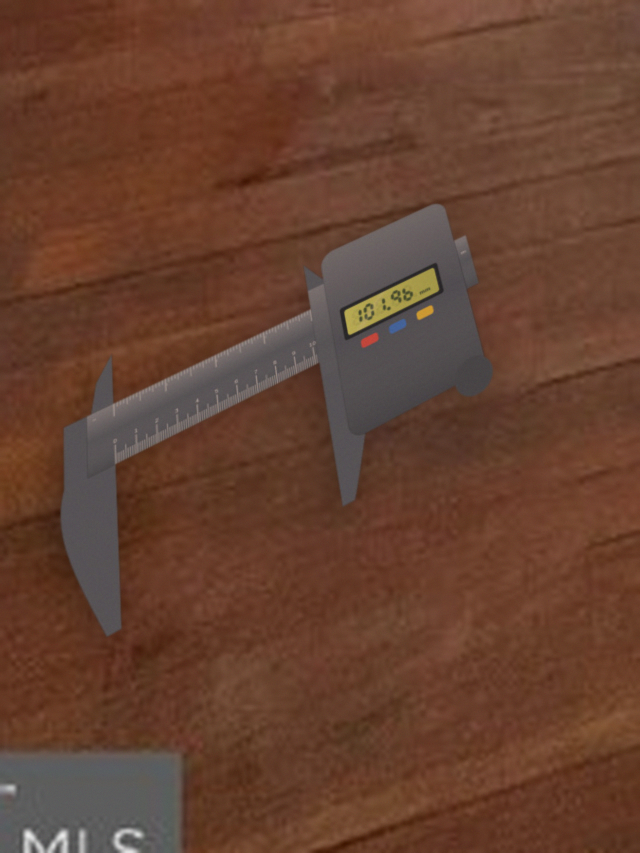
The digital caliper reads 101.96mm
